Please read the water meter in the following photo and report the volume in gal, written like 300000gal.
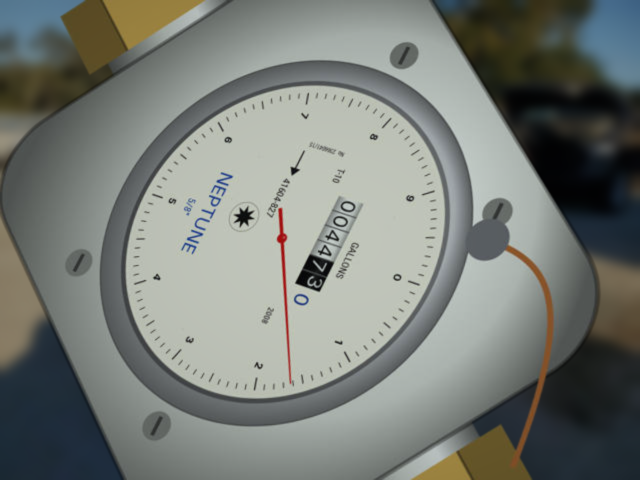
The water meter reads 44731.6gal
